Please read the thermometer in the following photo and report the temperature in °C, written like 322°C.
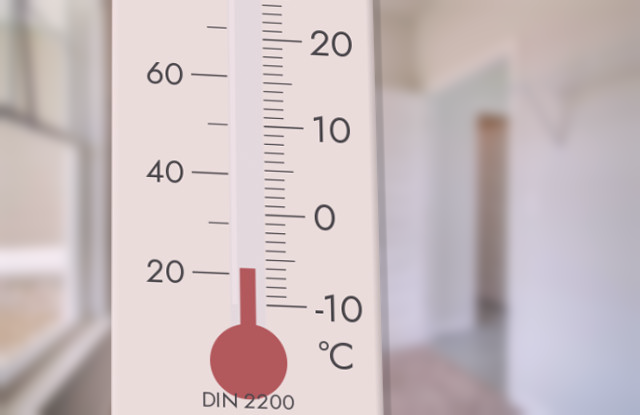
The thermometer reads -6°C
